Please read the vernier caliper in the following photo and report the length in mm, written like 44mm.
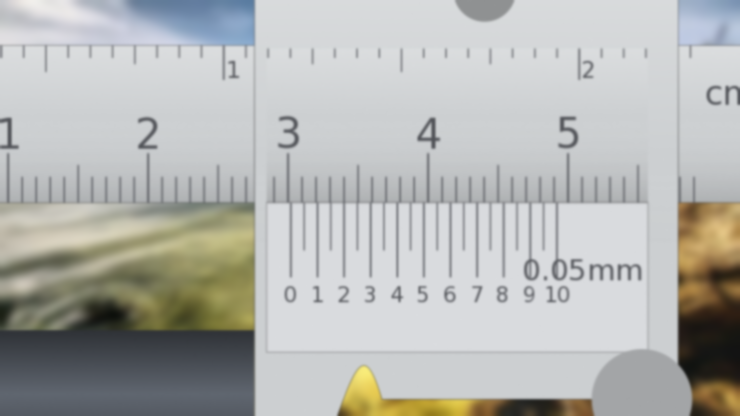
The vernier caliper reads 30.2mm
